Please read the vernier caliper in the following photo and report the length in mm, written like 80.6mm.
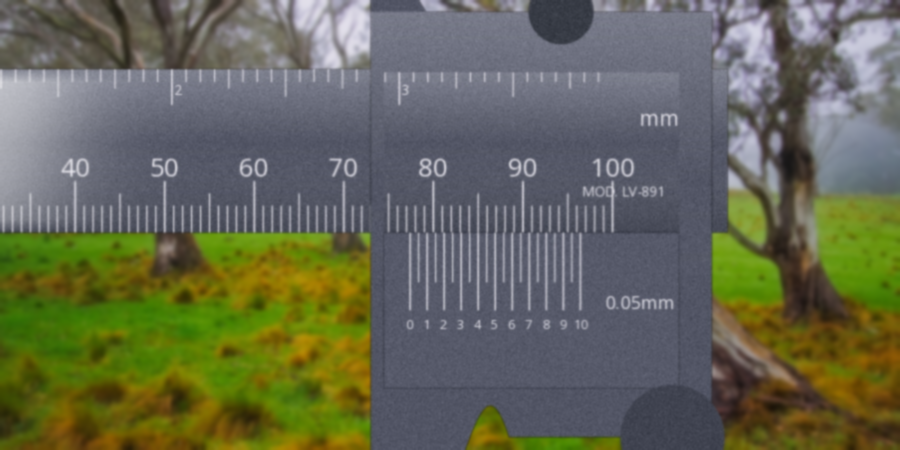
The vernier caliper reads 77.4mm
